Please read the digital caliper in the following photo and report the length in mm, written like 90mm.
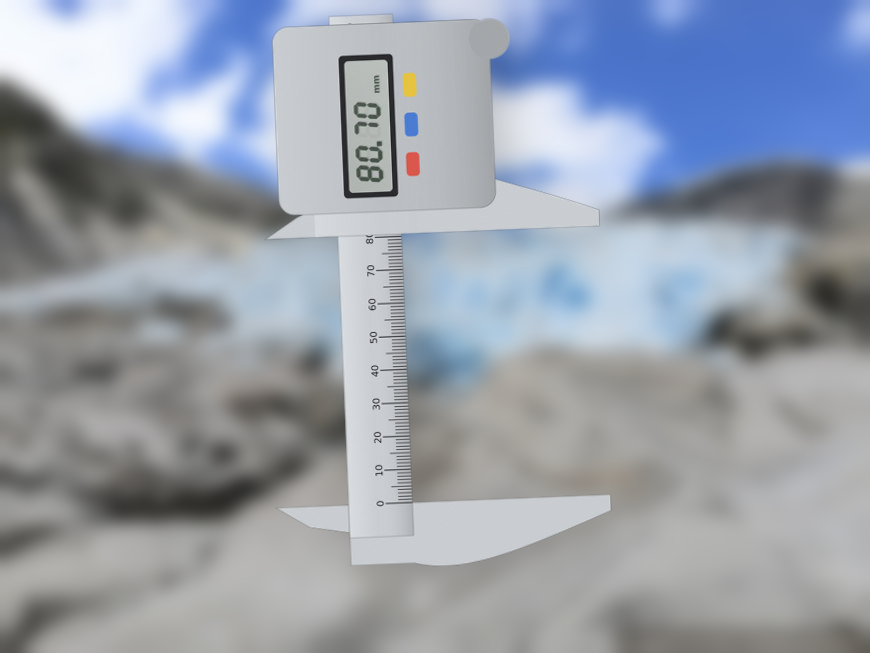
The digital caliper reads 80.70mm
